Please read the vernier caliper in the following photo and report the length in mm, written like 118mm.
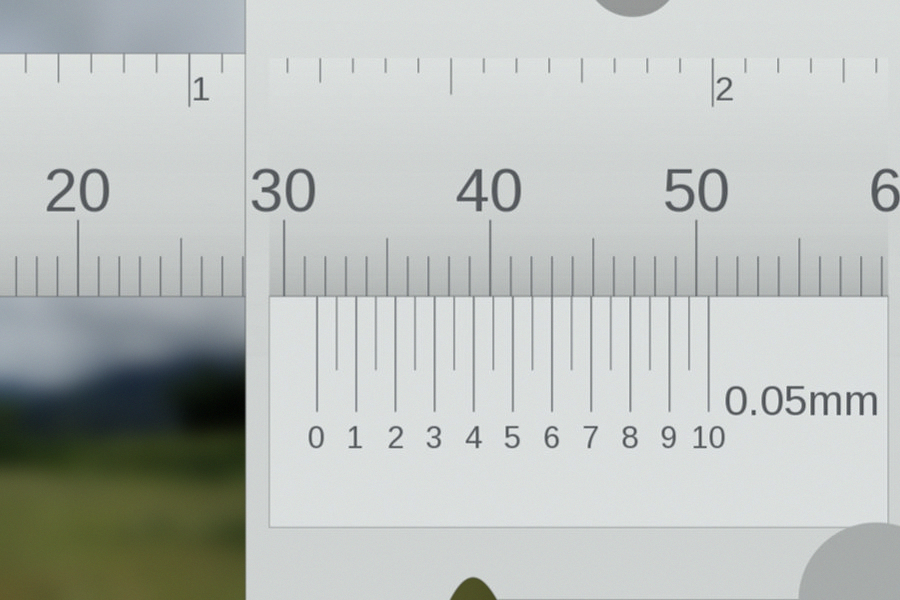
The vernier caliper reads 31.6mm
